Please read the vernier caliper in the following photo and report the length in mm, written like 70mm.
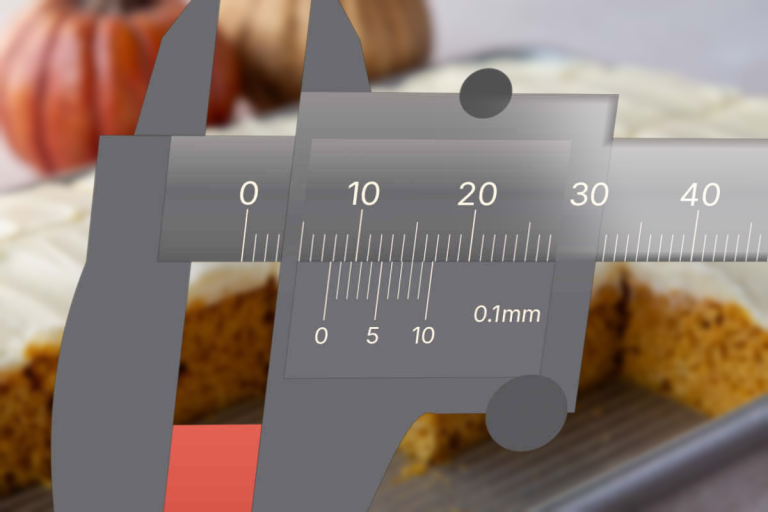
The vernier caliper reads 7.8mm
